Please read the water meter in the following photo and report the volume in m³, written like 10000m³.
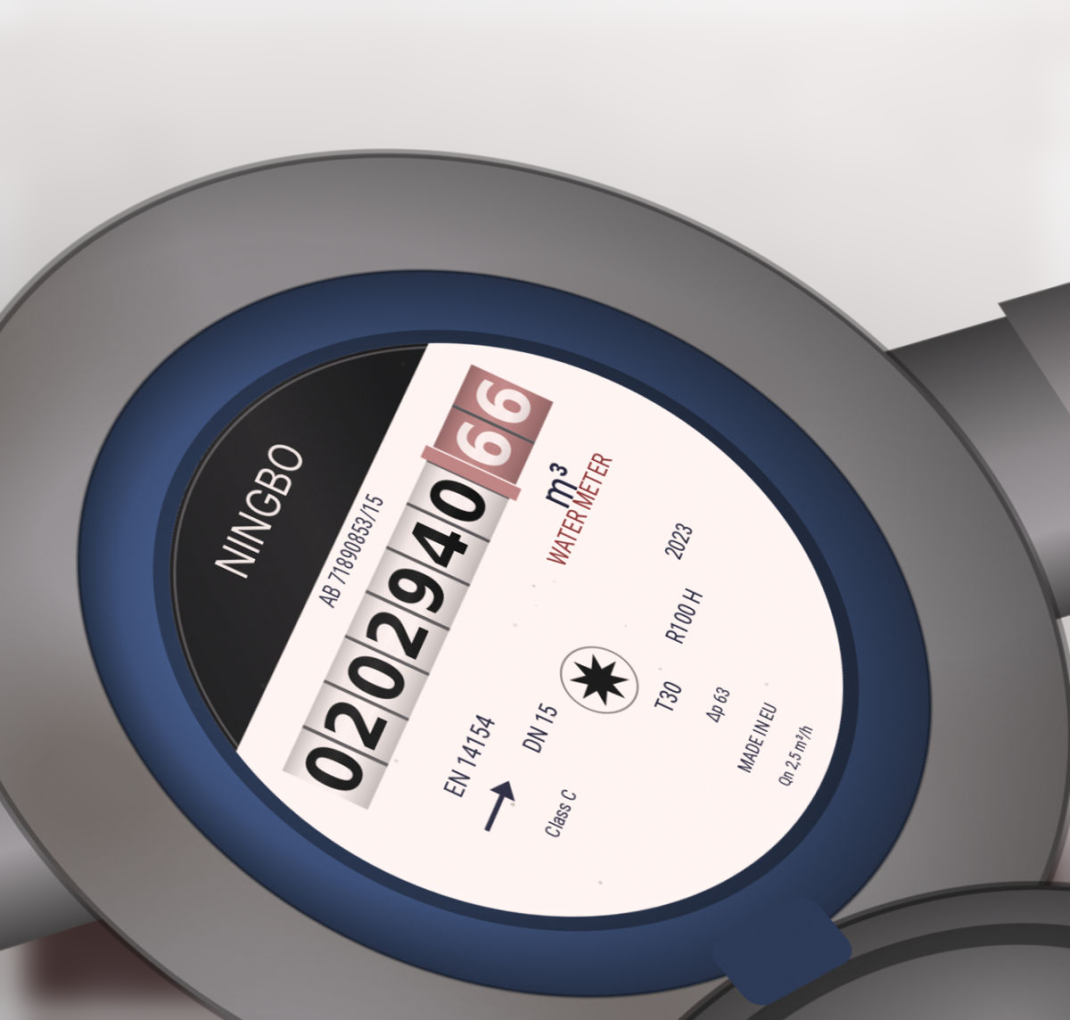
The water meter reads 202940.66m³
